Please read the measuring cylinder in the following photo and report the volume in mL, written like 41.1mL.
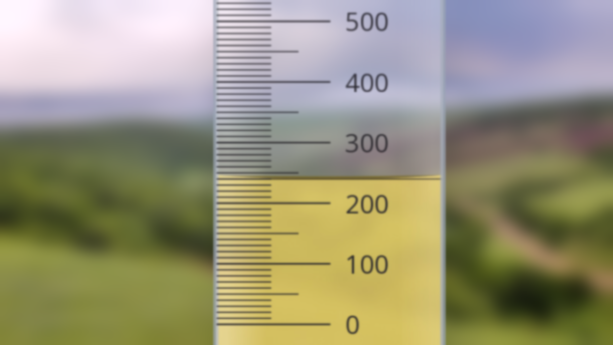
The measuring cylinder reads 240mL
